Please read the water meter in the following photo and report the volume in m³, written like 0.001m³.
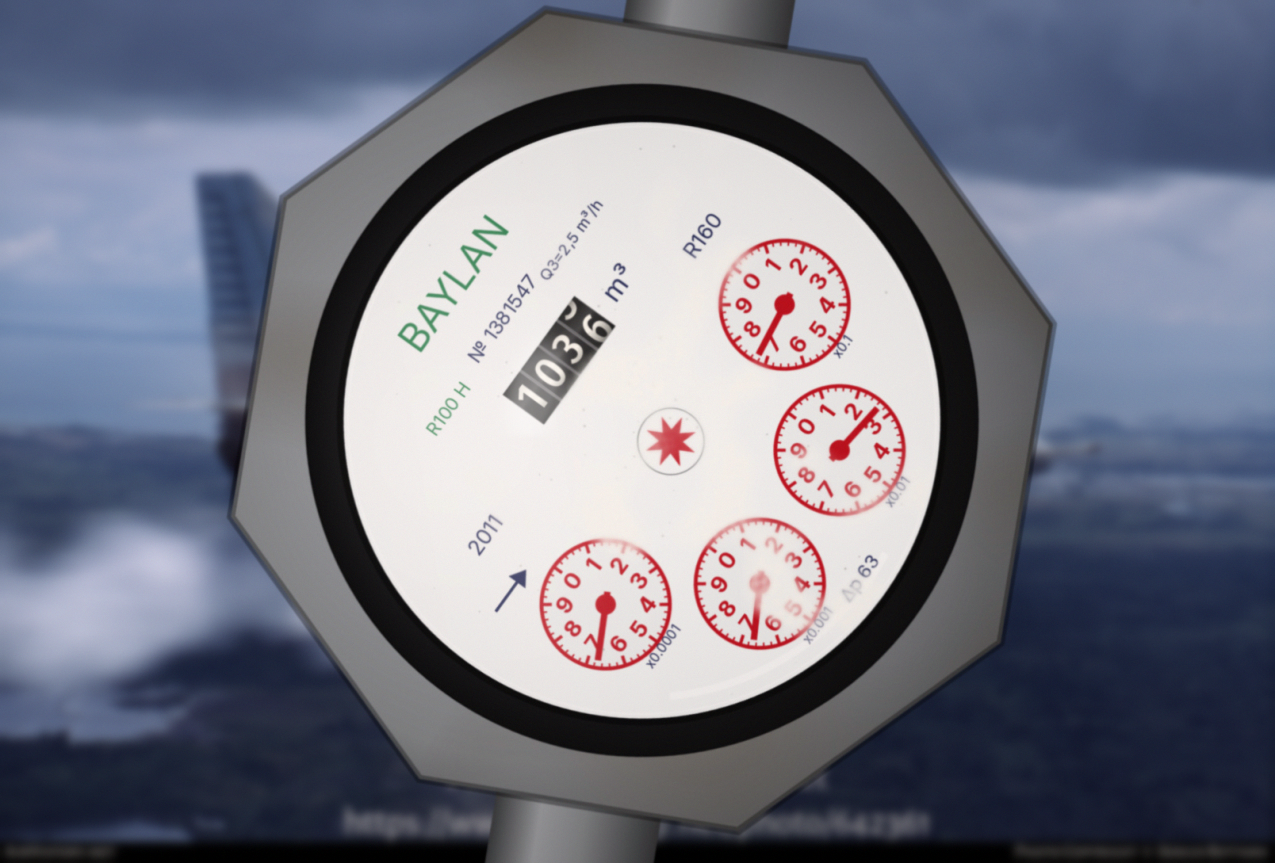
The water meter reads 1035.7266m³
